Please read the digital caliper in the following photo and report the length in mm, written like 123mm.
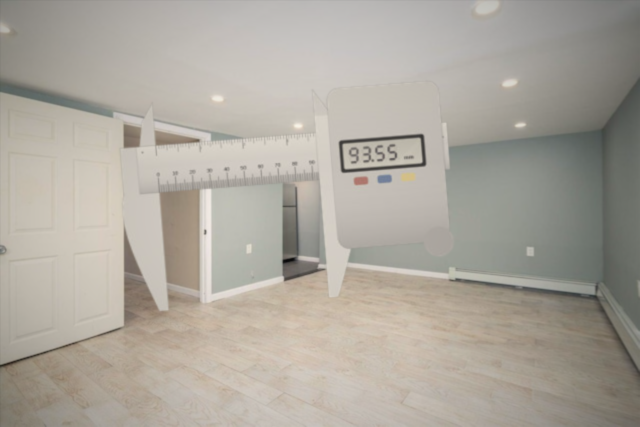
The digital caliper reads 93.55mm
